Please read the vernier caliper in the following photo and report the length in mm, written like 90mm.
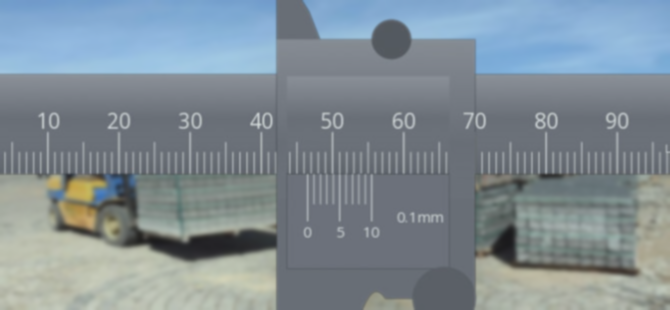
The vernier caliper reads 46.5mm
